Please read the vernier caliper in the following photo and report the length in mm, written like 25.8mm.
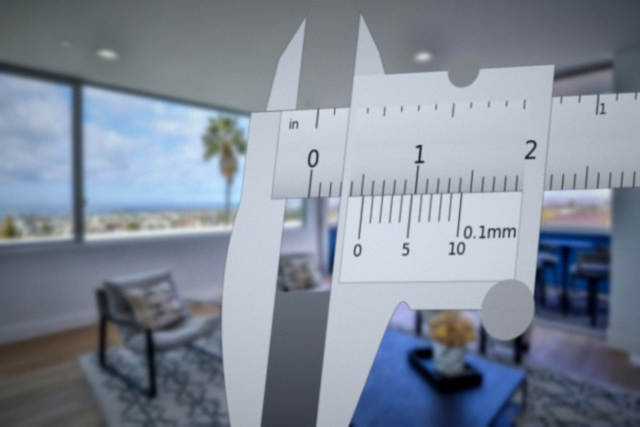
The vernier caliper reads 5.2mm
